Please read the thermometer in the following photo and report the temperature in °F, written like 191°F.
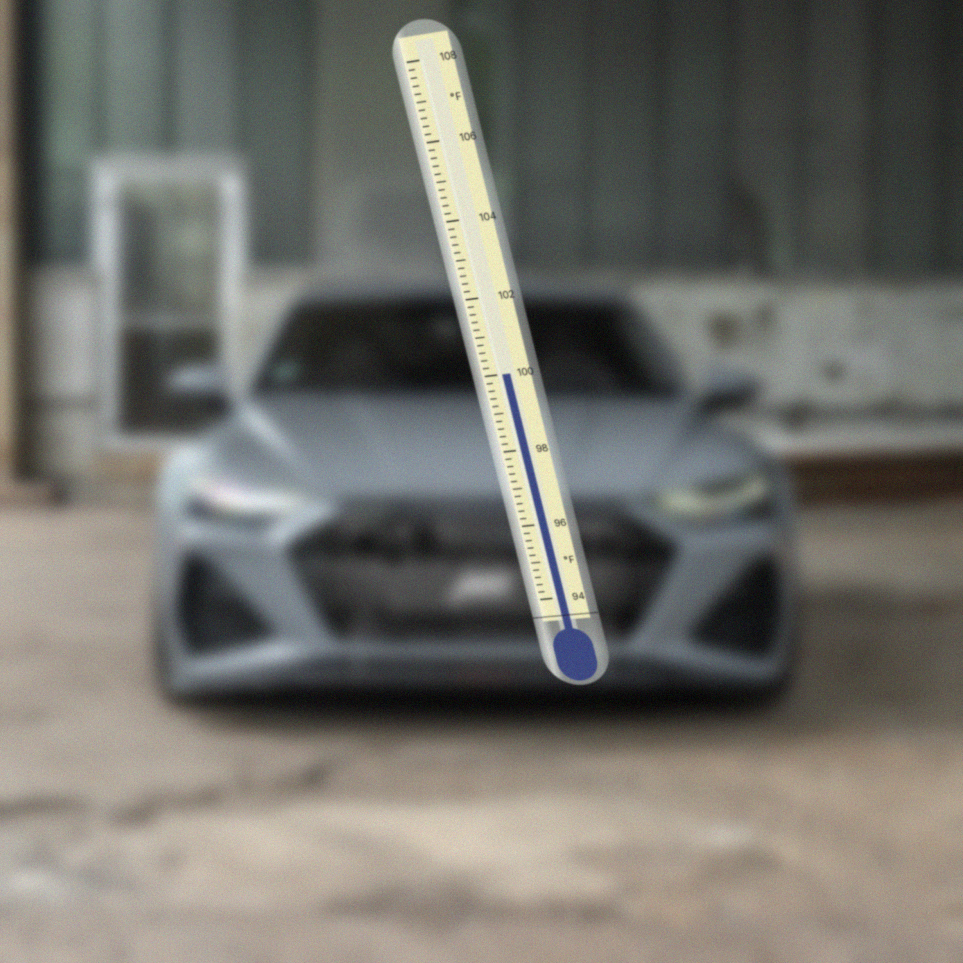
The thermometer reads 100°F
